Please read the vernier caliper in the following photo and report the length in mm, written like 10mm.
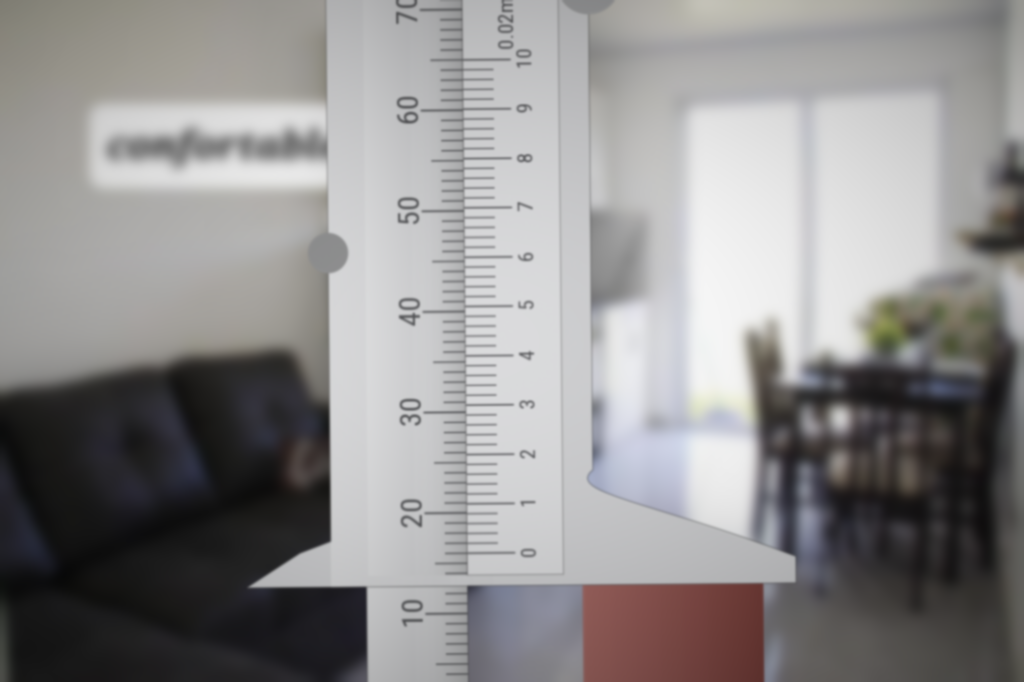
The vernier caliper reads 16.0mm
